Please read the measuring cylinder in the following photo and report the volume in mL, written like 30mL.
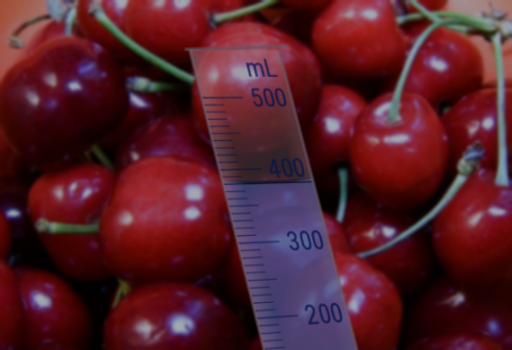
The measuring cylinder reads 380mL
